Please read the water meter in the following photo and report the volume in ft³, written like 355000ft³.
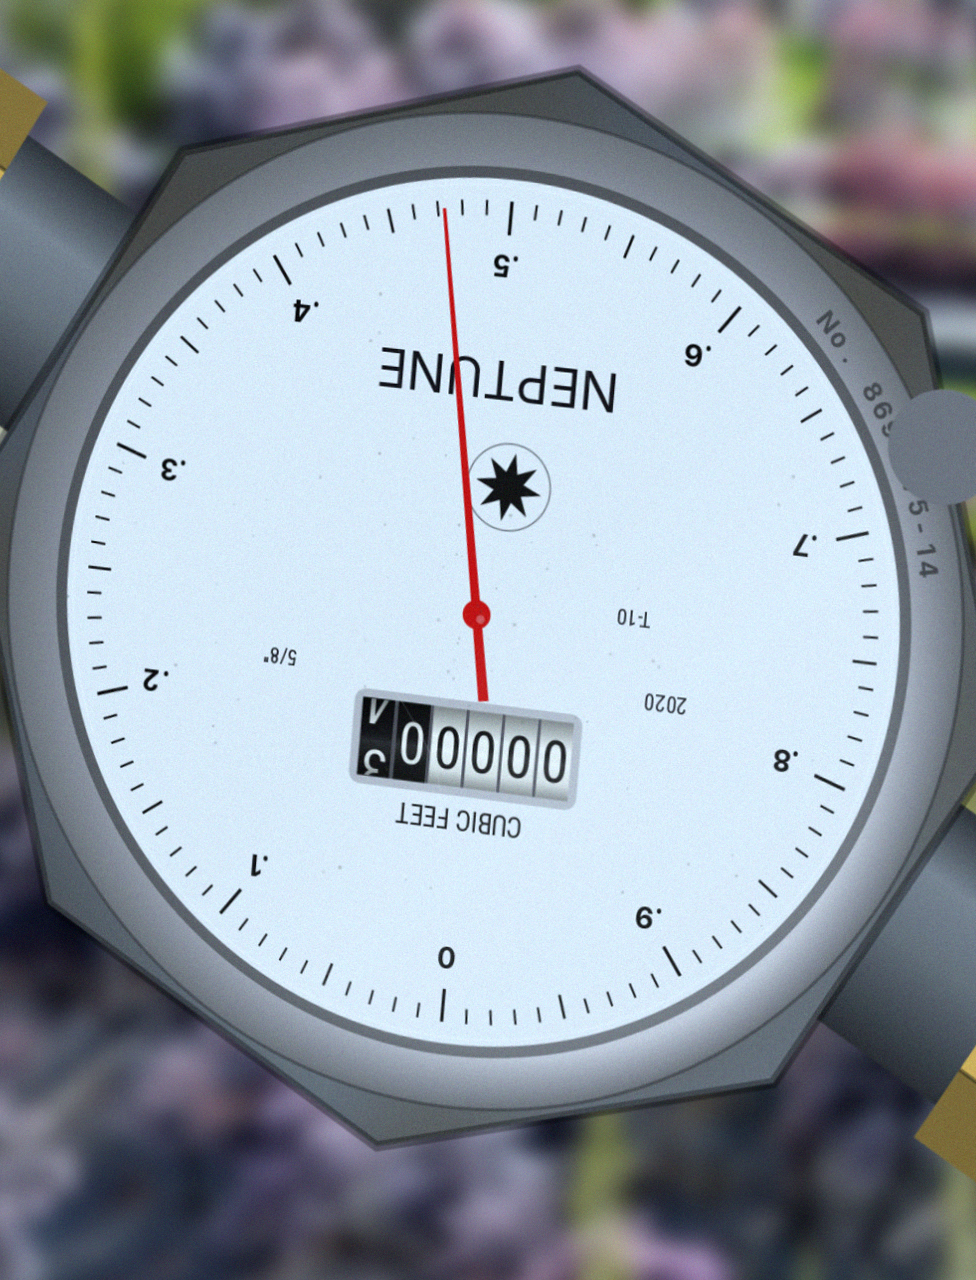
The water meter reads 3.47ft³
